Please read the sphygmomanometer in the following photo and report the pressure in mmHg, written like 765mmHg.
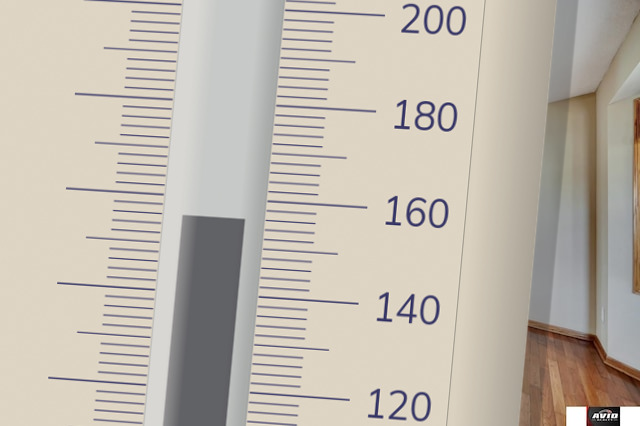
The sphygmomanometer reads 156mmHg
